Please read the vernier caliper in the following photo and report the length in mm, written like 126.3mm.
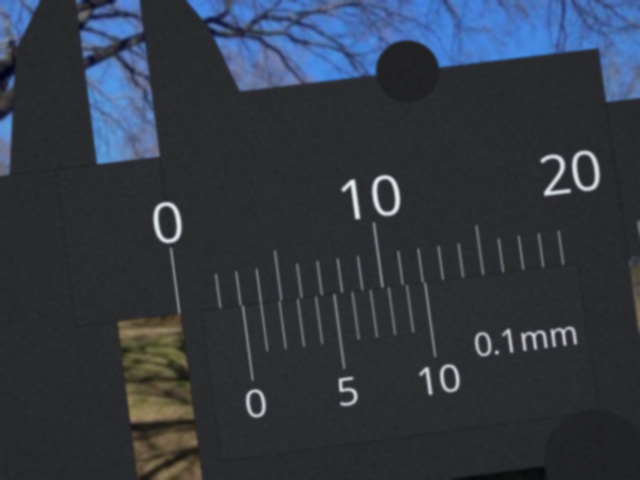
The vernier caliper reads 3.1mm
